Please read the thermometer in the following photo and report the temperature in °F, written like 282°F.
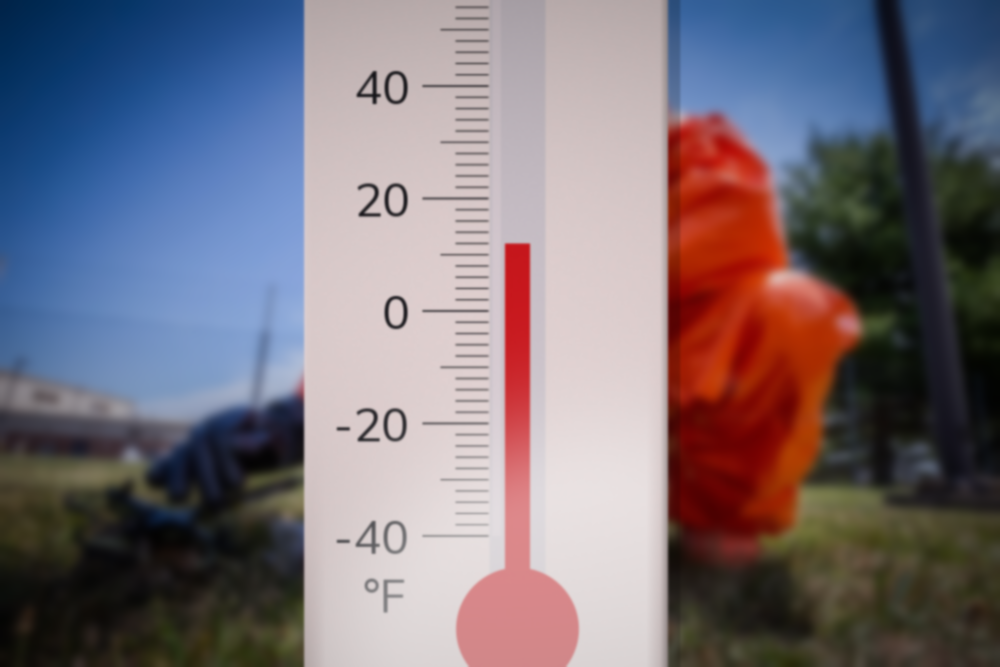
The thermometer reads 12°F
